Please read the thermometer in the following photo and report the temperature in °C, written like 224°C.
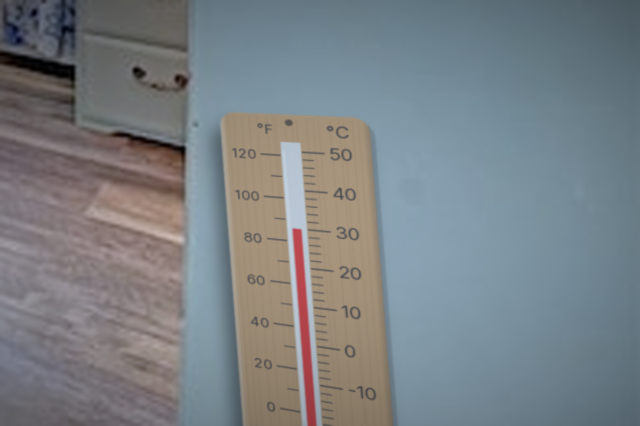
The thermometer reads 30°C
